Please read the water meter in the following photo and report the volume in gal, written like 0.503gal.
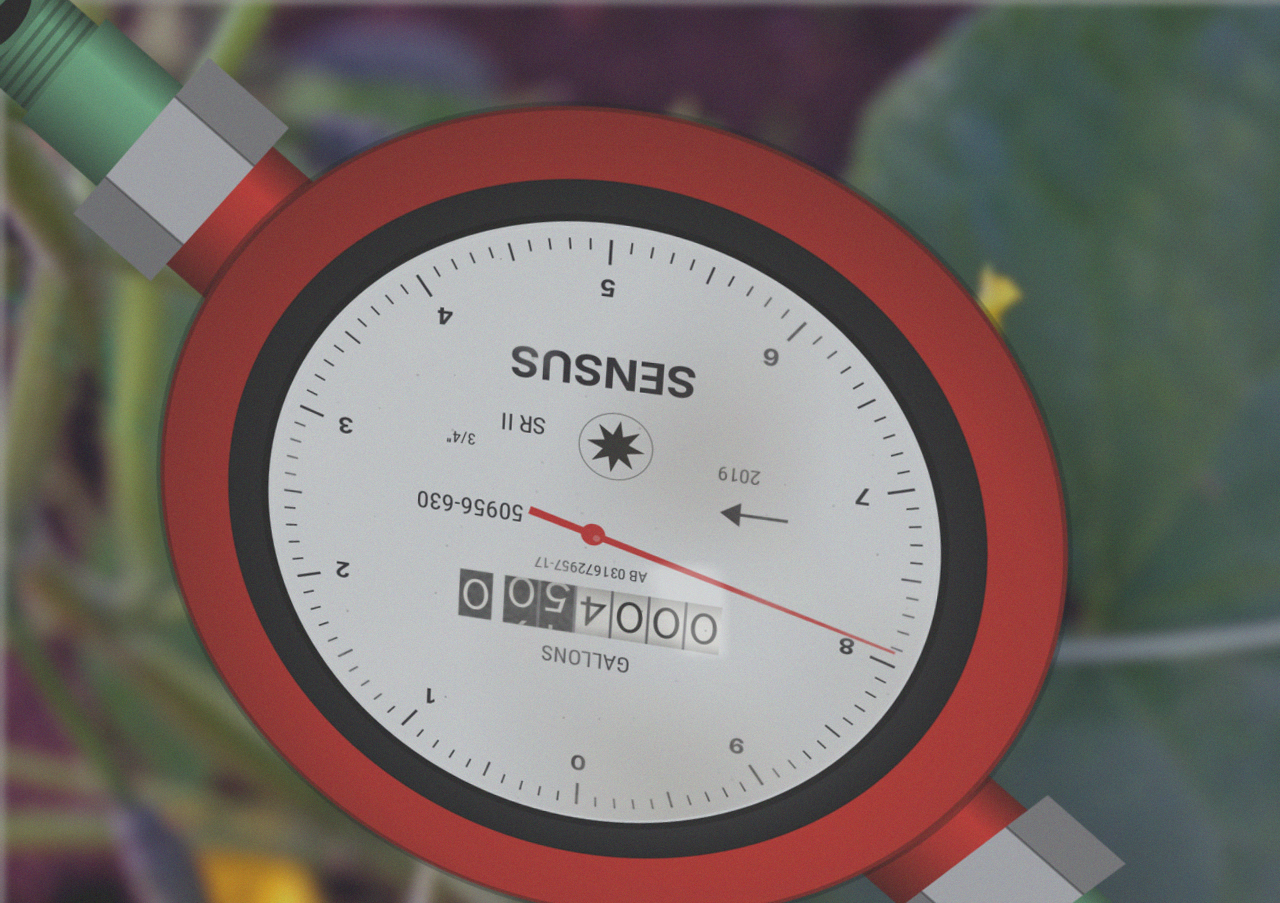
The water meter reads 4497.9gal
